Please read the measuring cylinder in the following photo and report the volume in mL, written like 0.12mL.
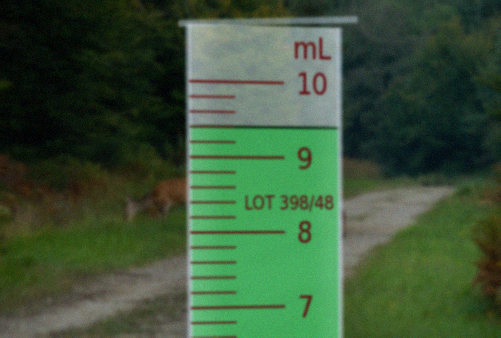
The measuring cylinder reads 9.4mL
